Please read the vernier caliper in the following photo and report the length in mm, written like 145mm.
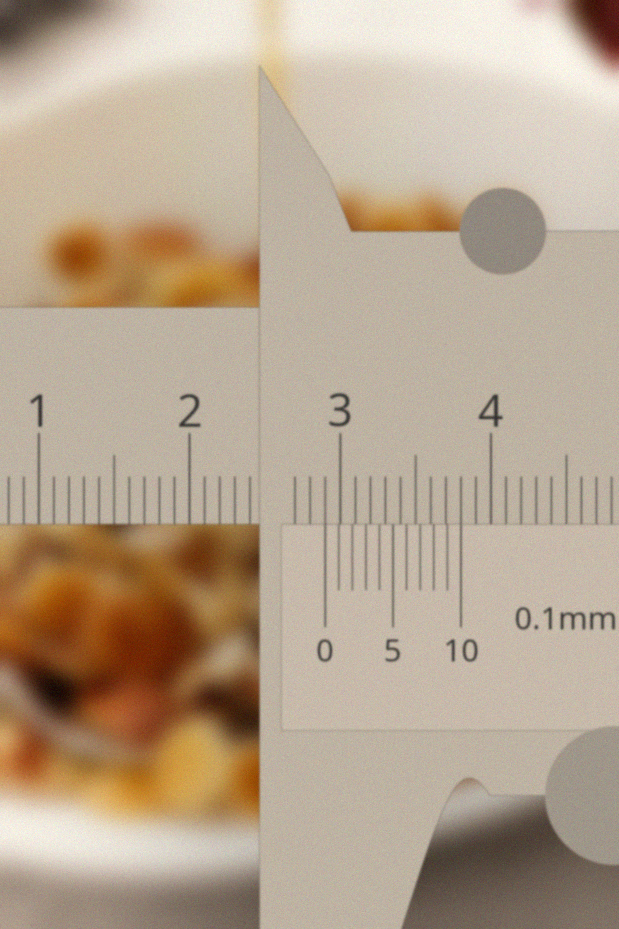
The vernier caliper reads 29.0mm
